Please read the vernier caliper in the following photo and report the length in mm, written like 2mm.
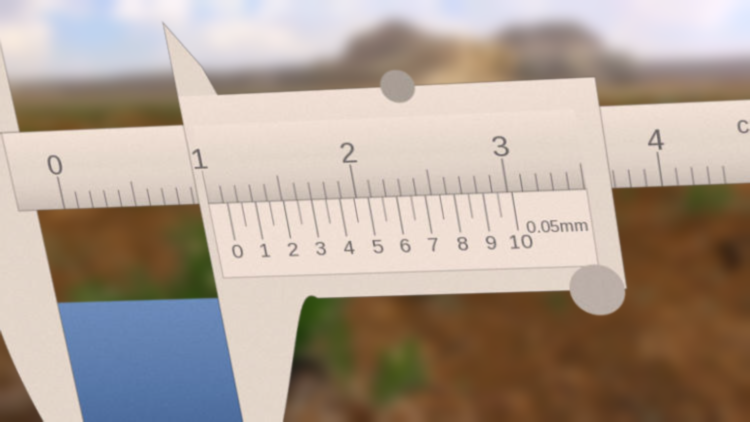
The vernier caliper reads 11.3mm
